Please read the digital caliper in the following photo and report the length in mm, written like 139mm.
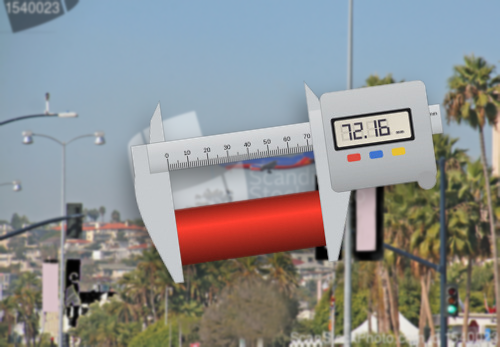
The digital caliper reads 72.16mm
